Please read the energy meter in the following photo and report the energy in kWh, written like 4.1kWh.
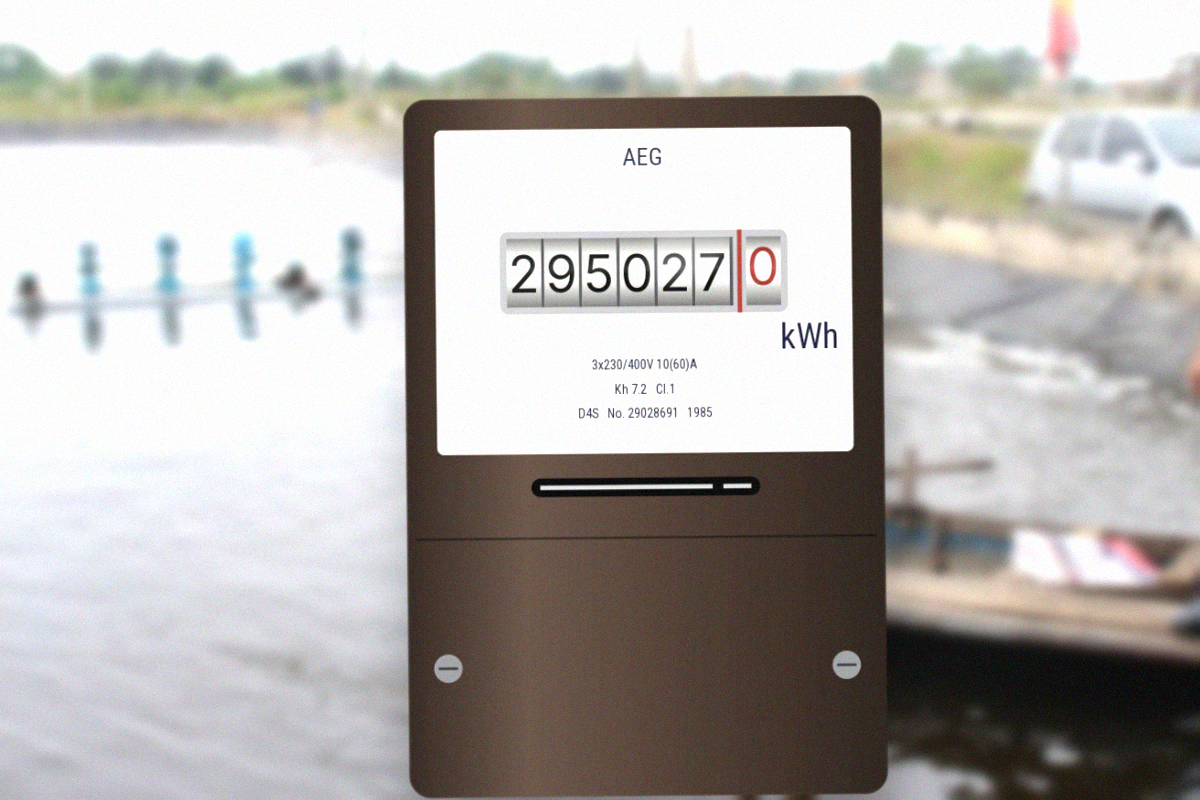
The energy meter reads 295027.0kWh
